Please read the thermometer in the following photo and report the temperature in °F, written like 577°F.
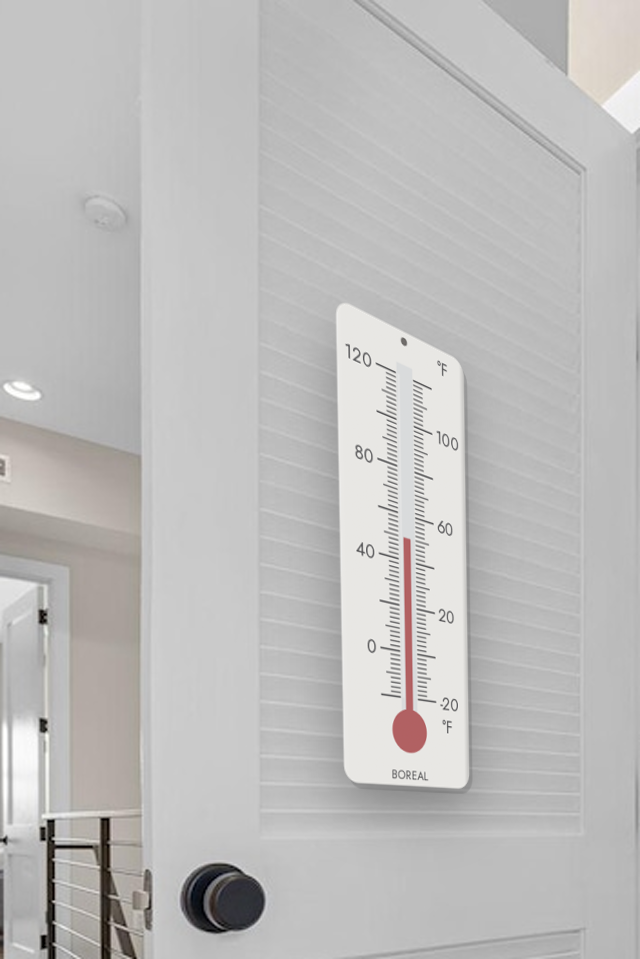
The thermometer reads 50°F
